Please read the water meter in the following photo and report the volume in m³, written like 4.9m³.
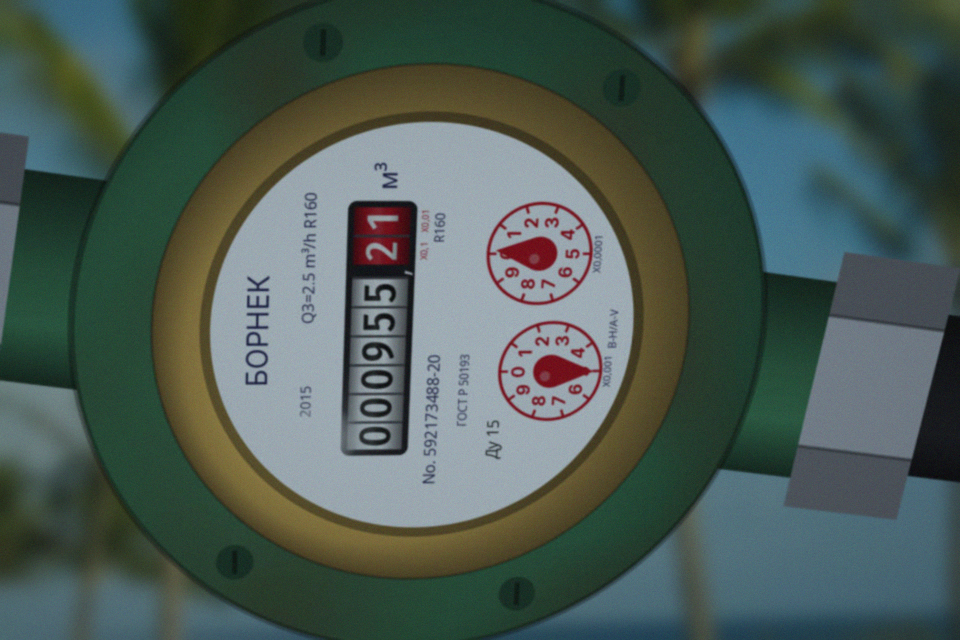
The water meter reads 955.2150m³
